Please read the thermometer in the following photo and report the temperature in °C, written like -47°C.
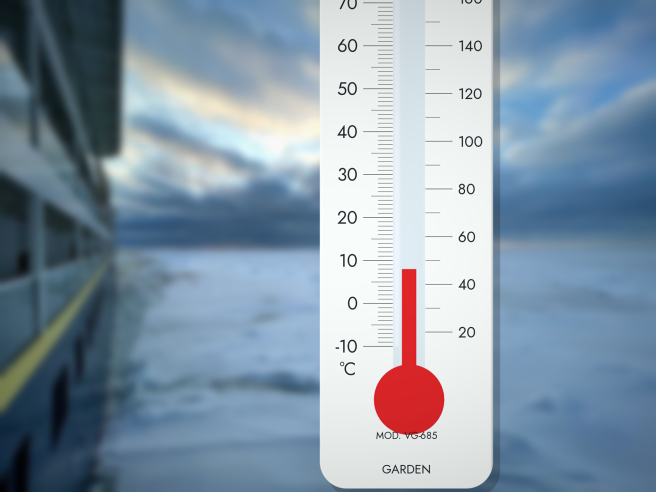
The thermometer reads 8°C
